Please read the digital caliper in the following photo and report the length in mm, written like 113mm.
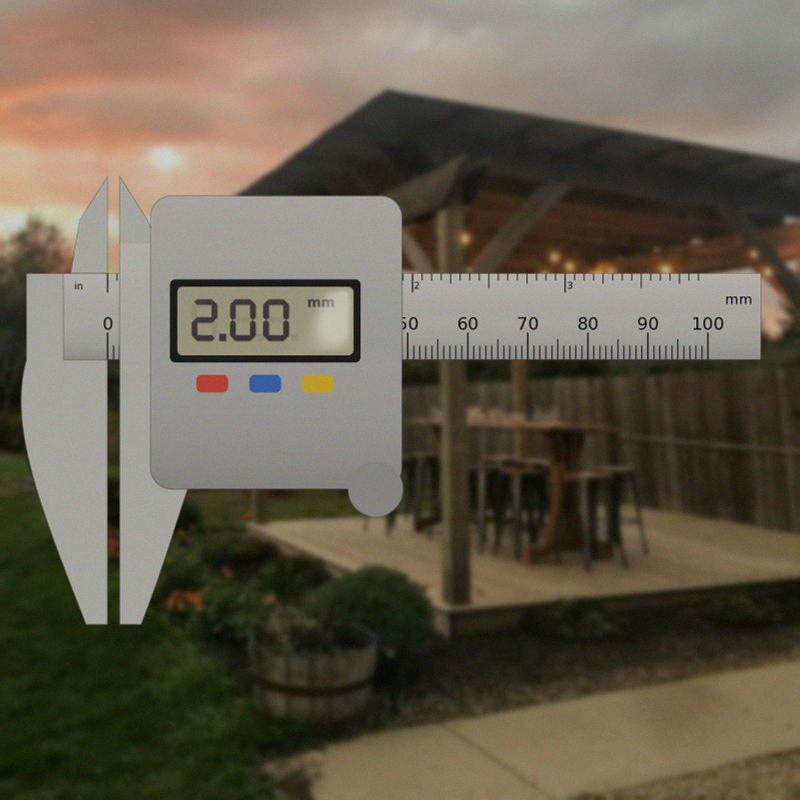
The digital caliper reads 2.00mm
